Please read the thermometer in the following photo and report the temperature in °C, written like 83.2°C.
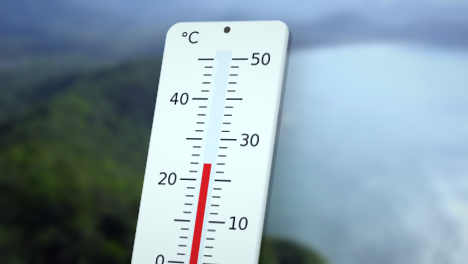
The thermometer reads 24°C
